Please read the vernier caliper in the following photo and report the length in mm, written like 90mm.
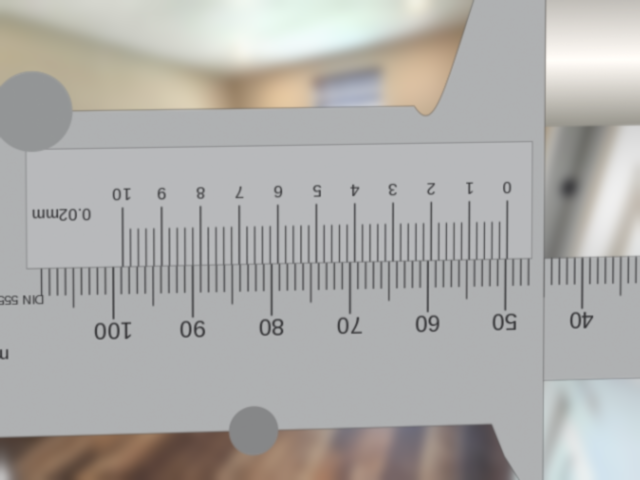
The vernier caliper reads 49.8mm
